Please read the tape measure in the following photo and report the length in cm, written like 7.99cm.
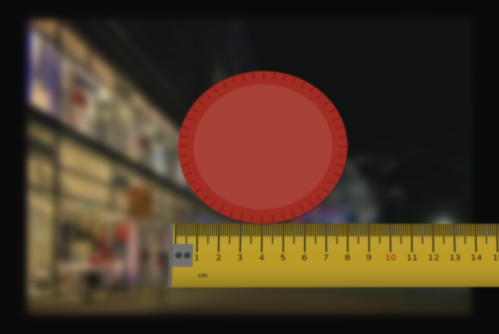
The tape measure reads 8cm
